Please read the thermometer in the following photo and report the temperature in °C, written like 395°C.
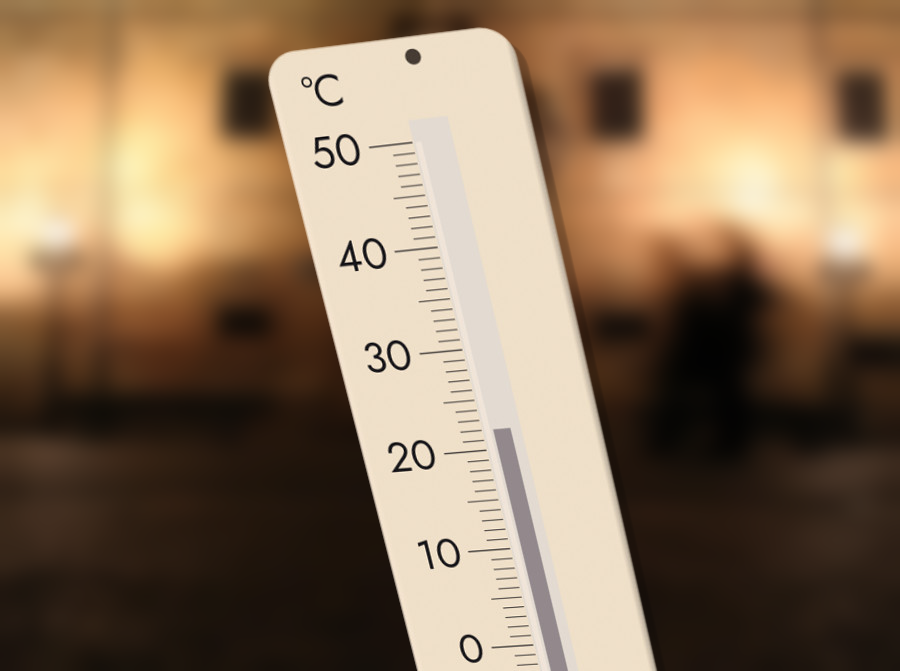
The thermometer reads 22°C
